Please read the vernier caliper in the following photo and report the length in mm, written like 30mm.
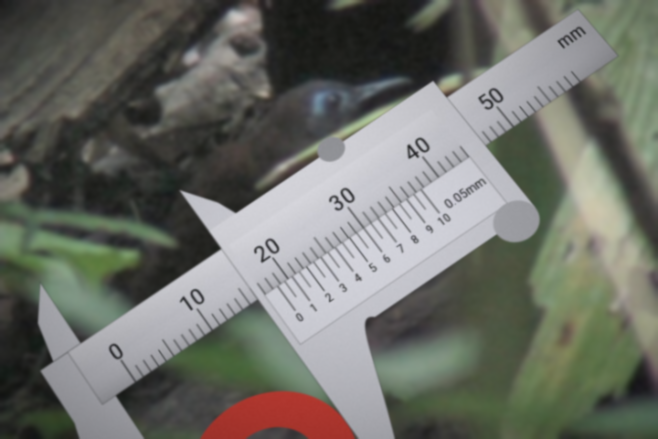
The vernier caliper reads 18.6mm
